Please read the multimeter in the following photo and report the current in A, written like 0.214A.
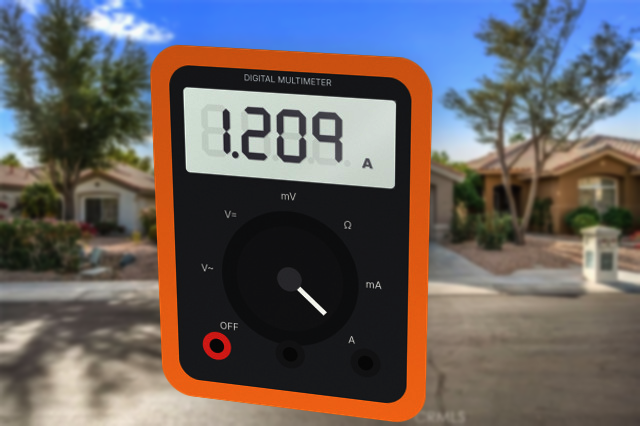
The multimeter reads 1.209A
